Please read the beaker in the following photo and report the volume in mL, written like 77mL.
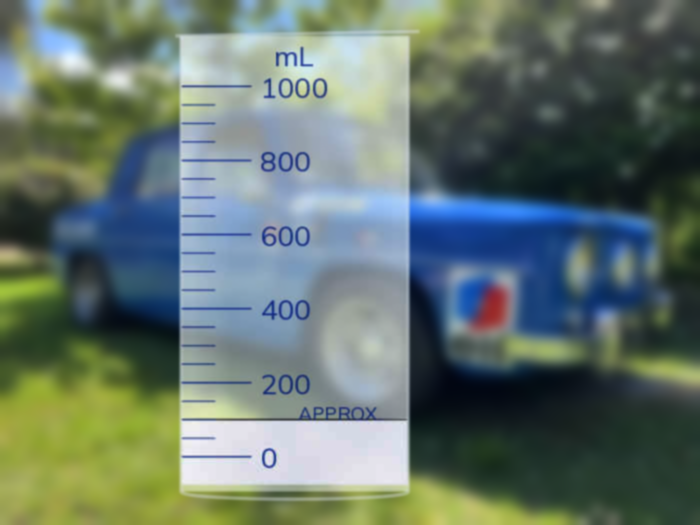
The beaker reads 100mL
